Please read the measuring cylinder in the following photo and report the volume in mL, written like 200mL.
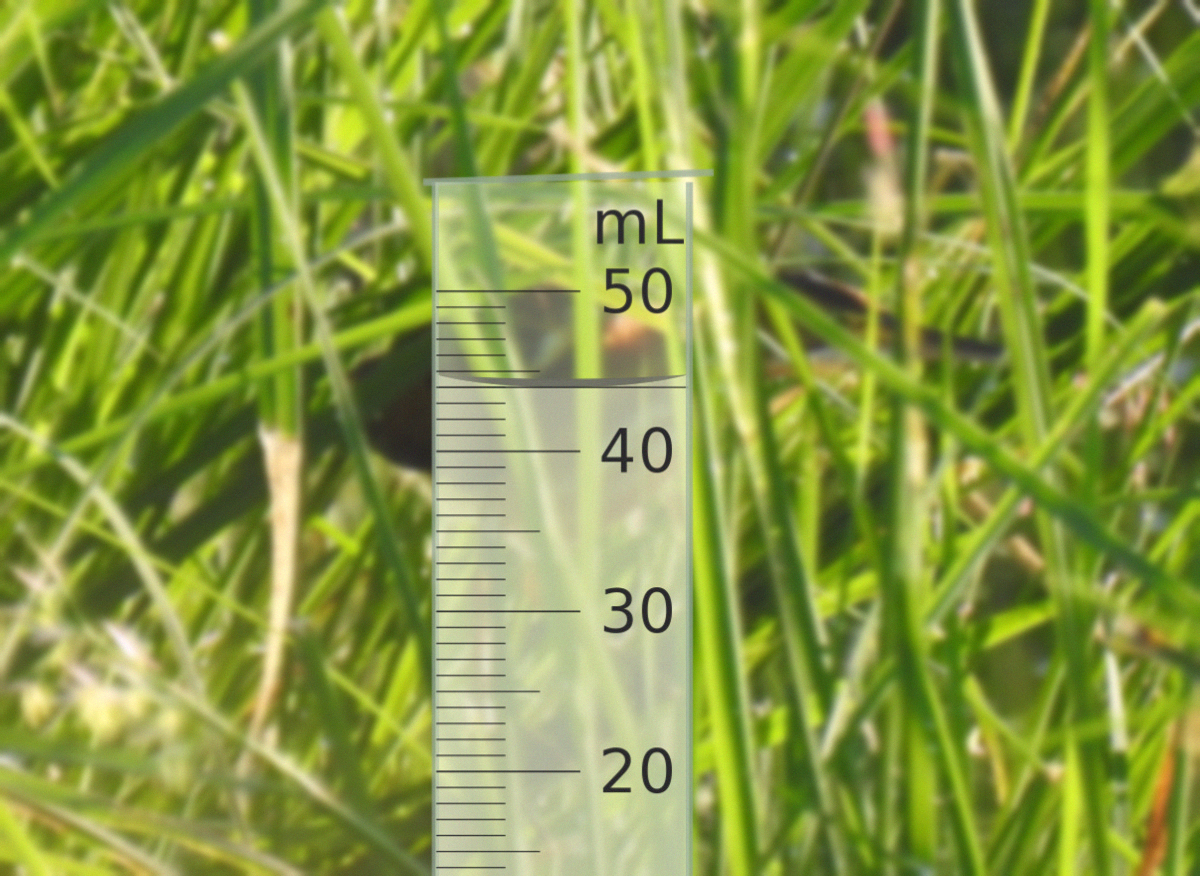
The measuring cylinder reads 44mL
